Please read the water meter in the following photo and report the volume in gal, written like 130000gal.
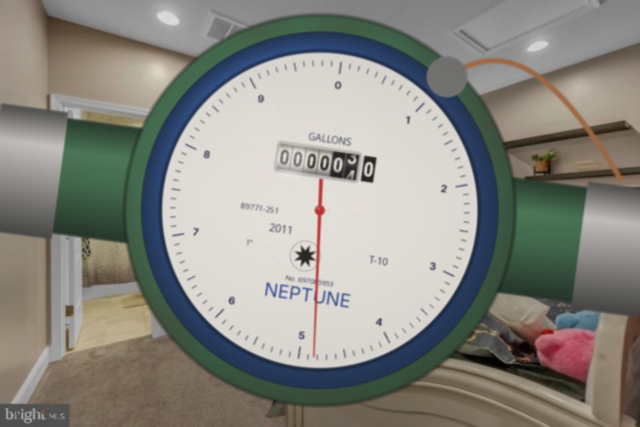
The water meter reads 34.8gal
